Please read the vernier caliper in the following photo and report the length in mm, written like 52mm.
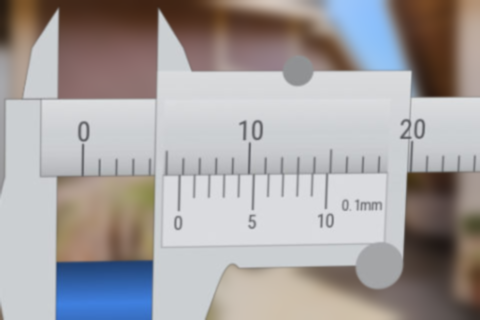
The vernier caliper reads 5.8mm
